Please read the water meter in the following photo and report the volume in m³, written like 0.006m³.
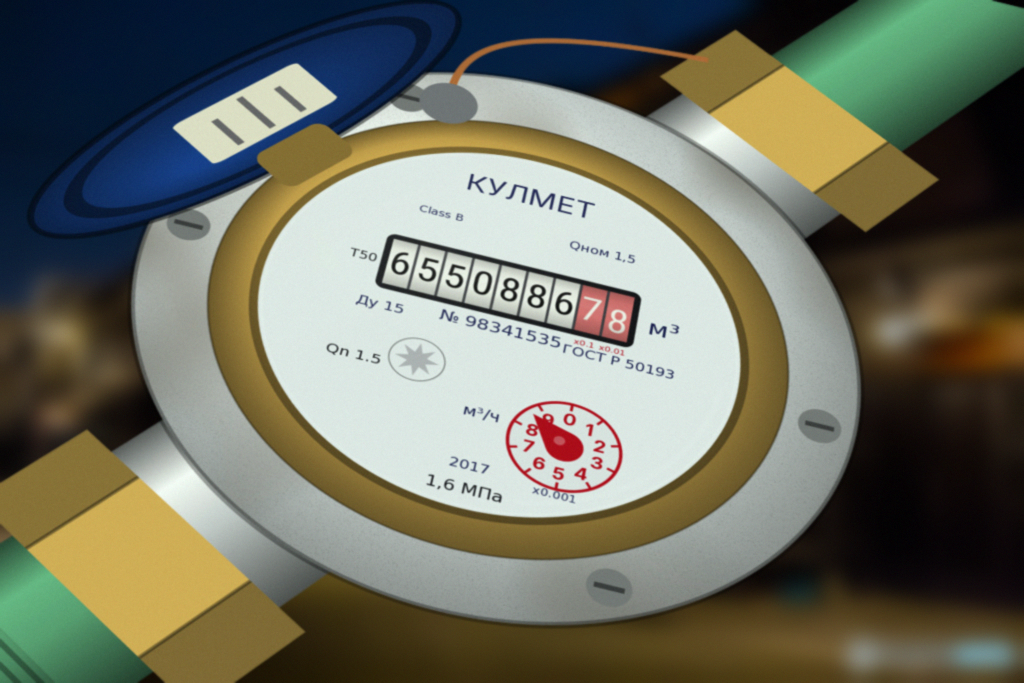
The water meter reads 6550886.778m³
